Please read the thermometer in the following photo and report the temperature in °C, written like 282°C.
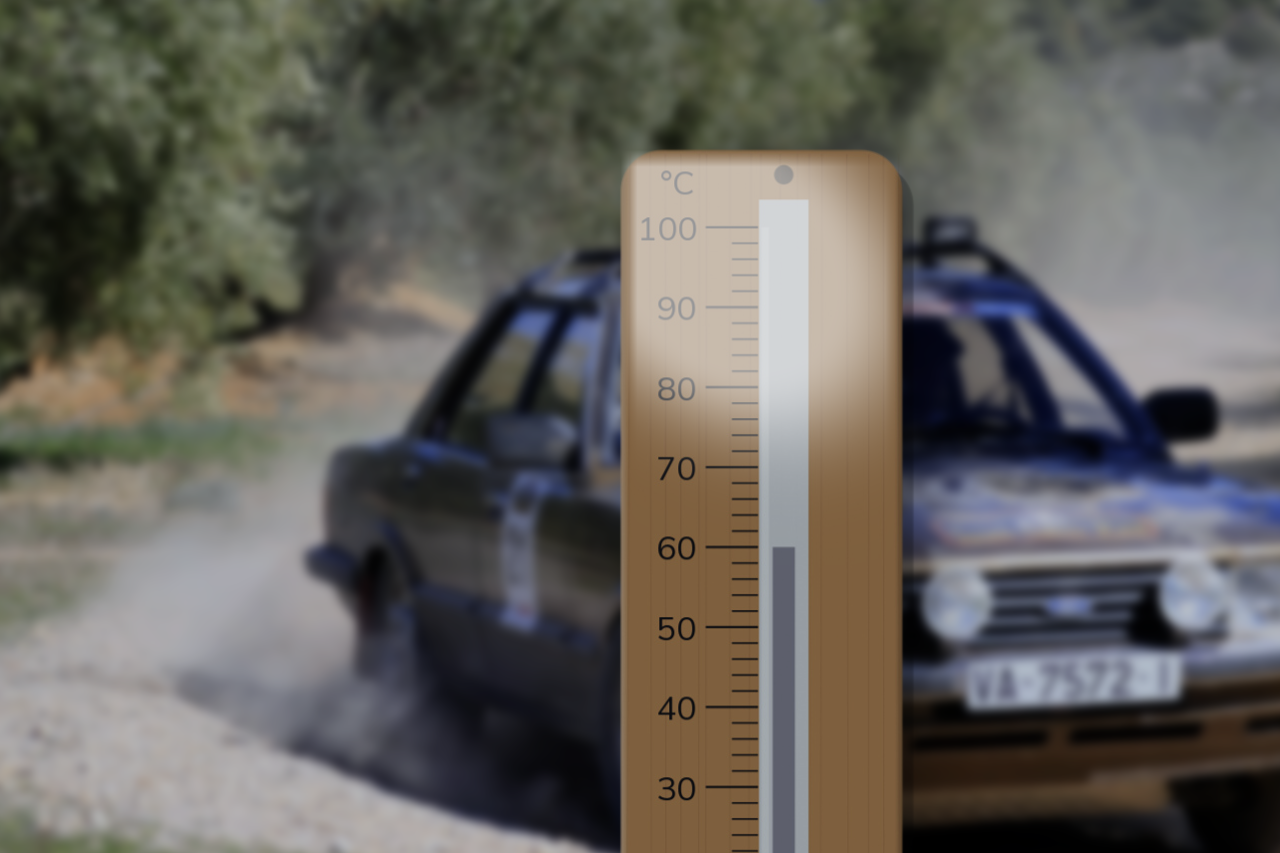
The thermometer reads 60°C
